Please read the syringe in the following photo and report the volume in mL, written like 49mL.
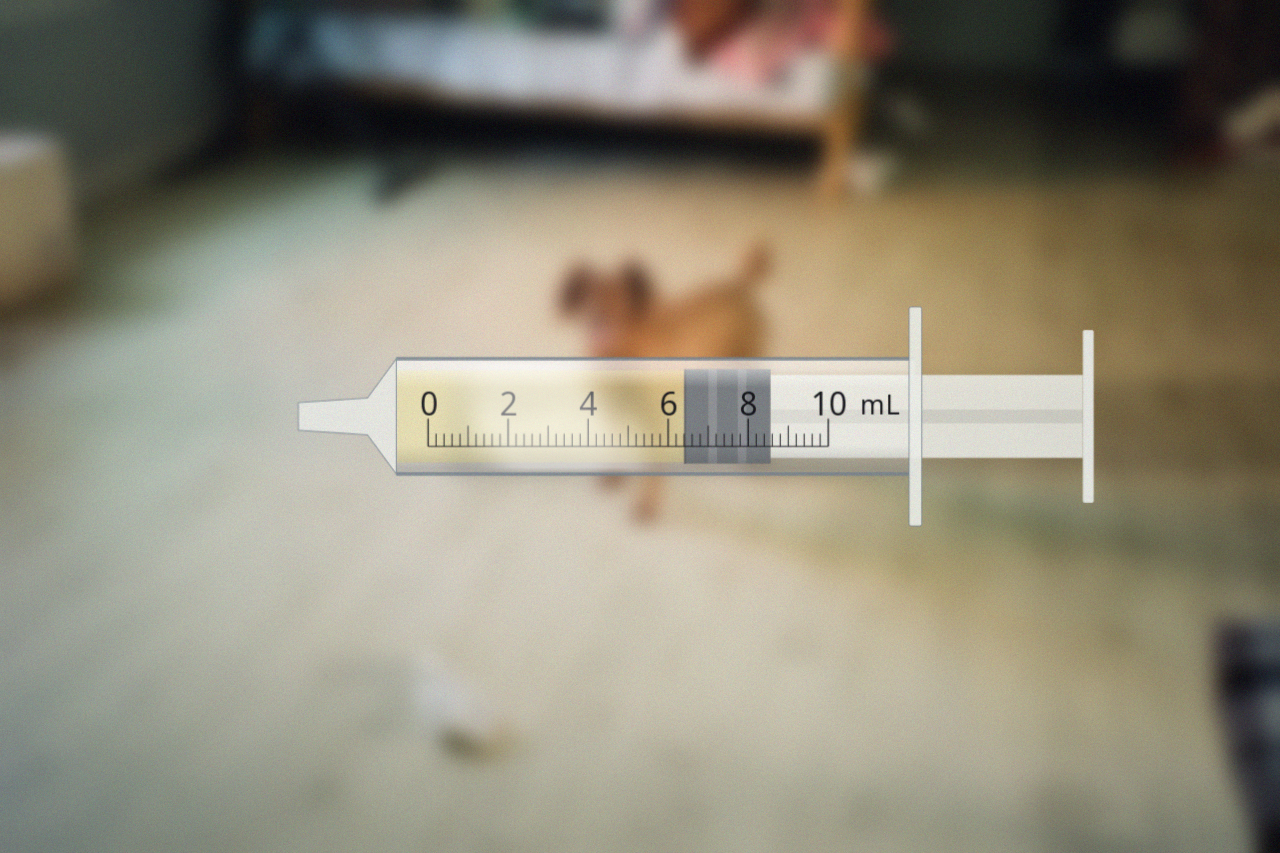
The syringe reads 6.4mL
